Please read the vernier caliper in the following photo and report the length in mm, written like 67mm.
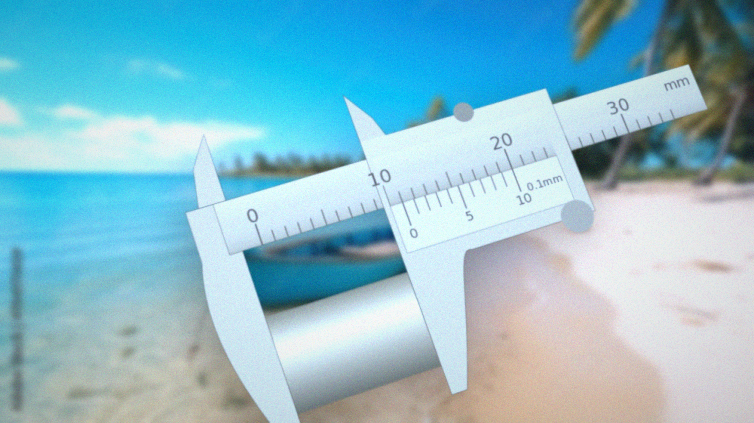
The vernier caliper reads 11.0mm
